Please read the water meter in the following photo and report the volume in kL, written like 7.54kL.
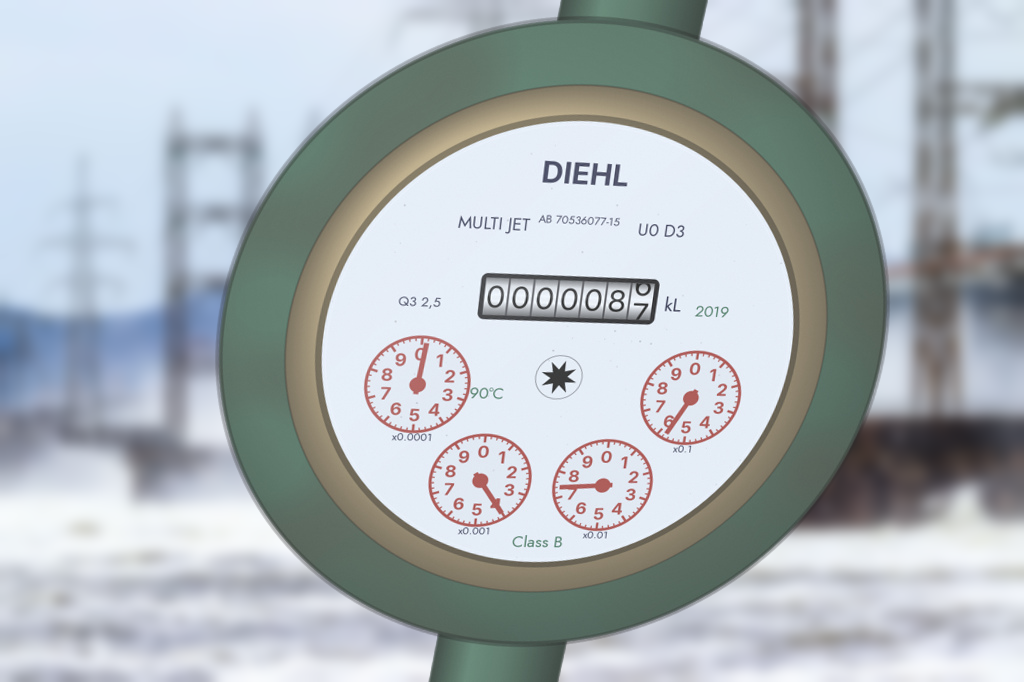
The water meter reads 86.5740kL
